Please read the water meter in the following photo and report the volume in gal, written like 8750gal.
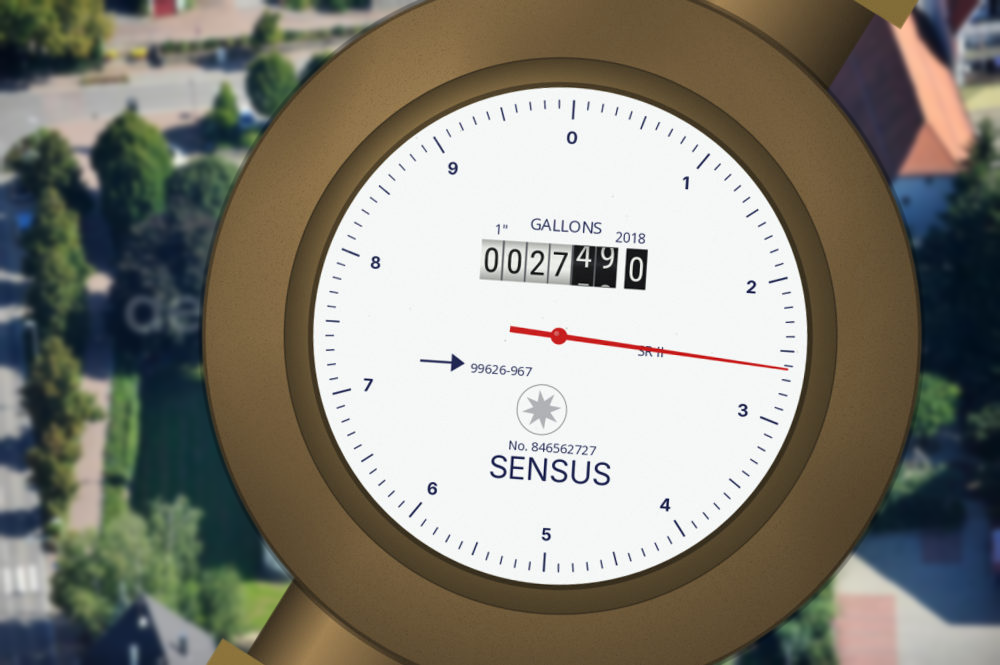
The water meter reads 27492.6gal
